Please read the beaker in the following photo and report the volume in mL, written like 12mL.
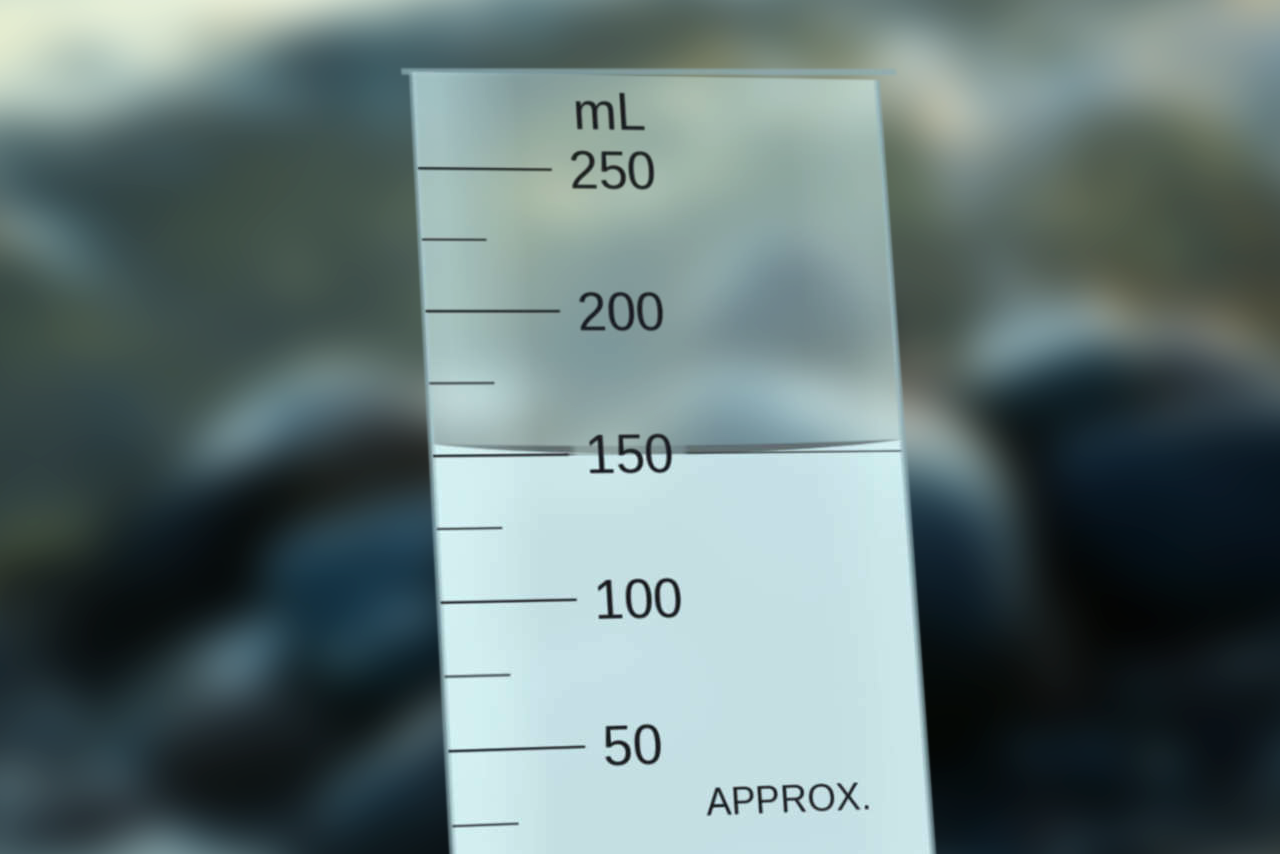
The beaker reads 150mL
